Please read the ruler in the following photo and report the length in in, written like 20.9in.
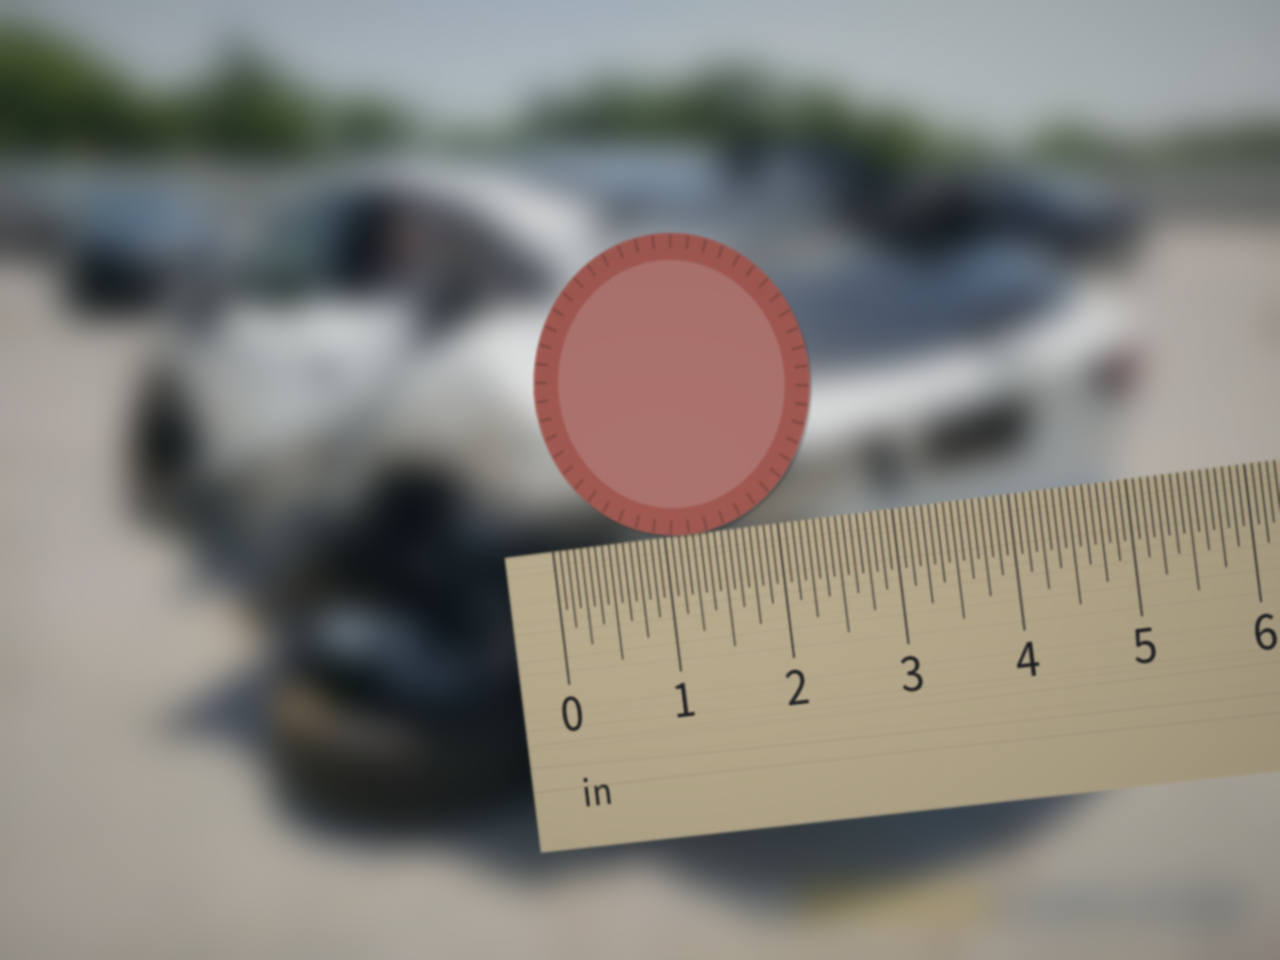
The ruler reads 2.4375in
